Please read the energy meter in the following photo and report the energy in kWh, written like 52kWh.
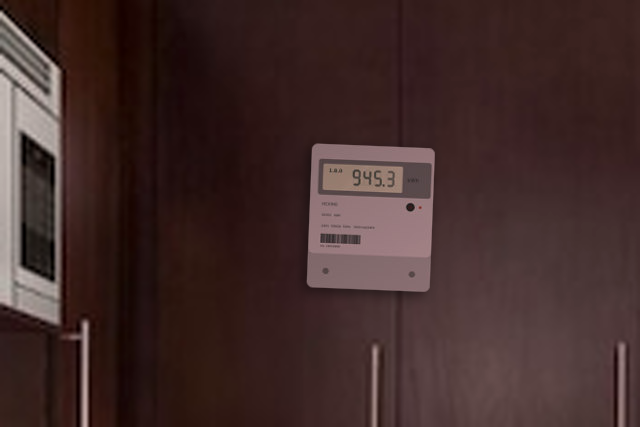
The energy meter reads 945.3kWh
